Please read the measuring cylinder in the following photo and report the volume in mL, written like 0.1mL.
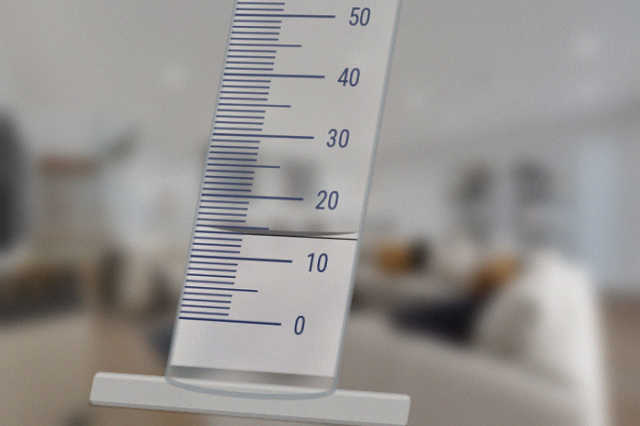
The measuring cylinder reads 14mL
